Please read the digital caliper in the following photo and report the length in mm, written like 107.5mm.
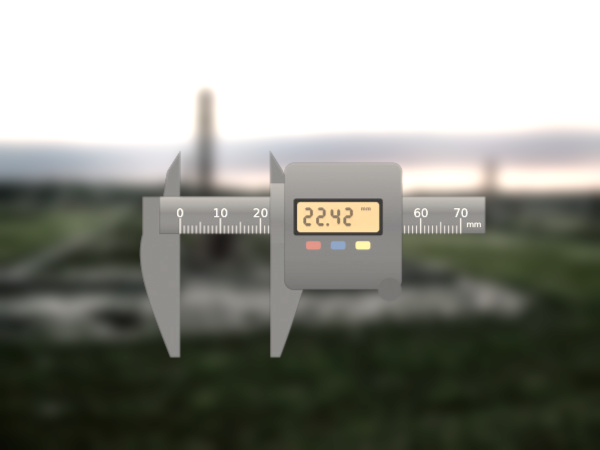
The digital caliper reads 22.42mm
